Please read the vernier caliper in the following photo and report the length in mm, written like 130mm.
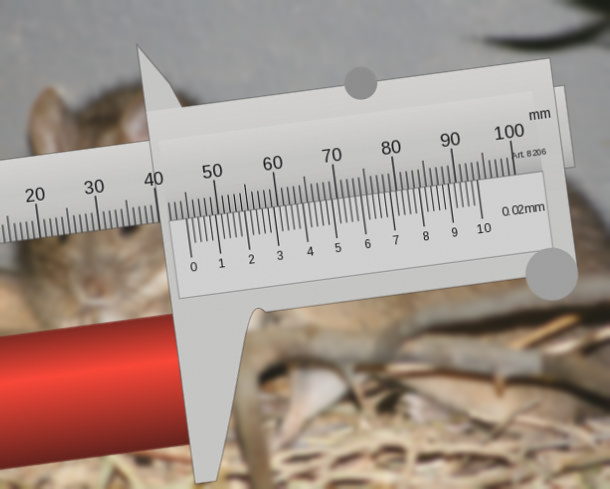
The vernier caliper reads 44.6mm
